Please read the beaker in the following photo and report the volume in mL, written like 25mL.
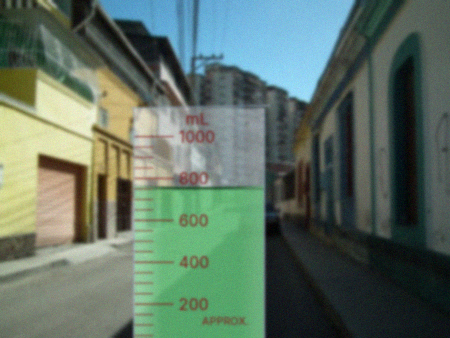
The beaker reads 750mL
